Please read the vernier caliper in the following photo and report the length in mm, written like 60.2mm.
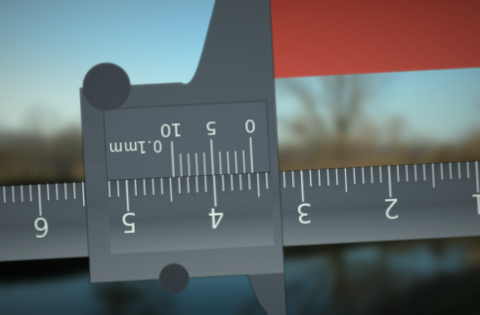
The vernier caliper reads 35.6mm
